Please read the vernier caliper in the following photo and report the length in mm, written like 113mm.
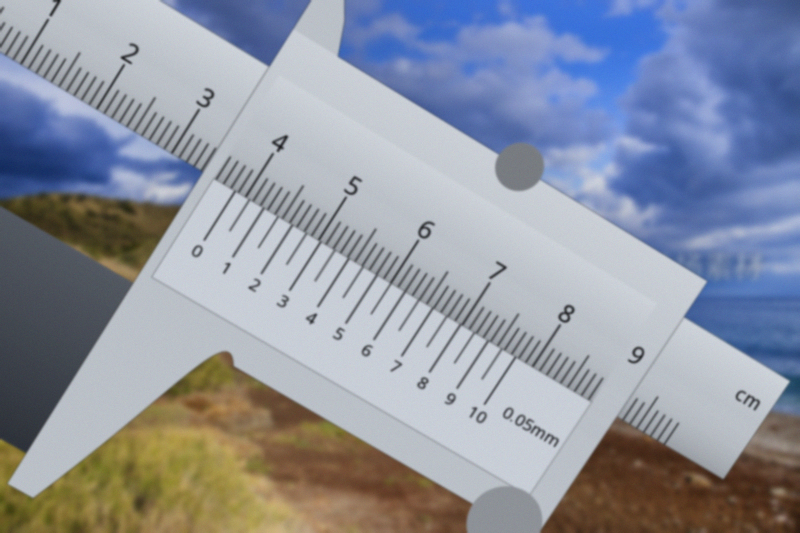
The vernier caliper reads 38.6mm
